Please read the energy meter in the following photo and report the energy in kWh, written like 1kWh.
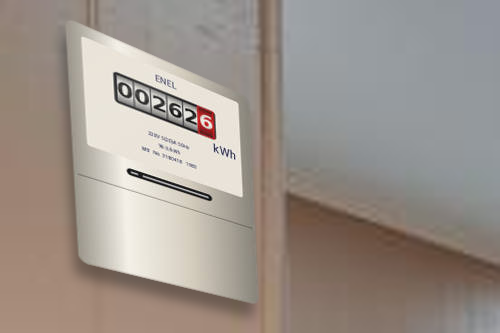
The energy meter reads 262.6kWh
